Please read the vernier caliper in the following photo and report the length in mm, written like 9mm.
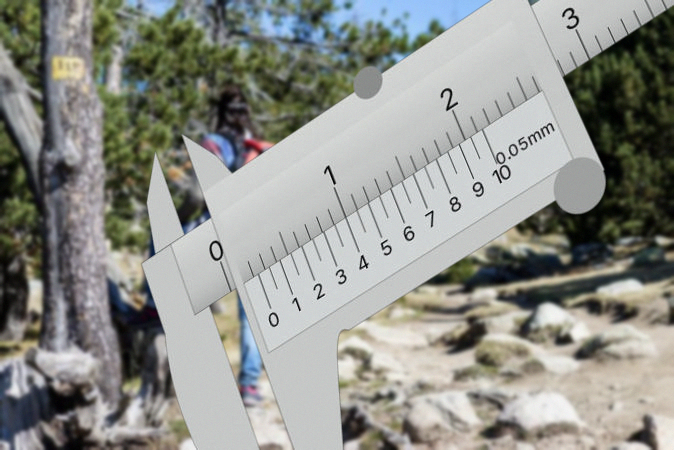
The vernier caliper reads 2.4mm
